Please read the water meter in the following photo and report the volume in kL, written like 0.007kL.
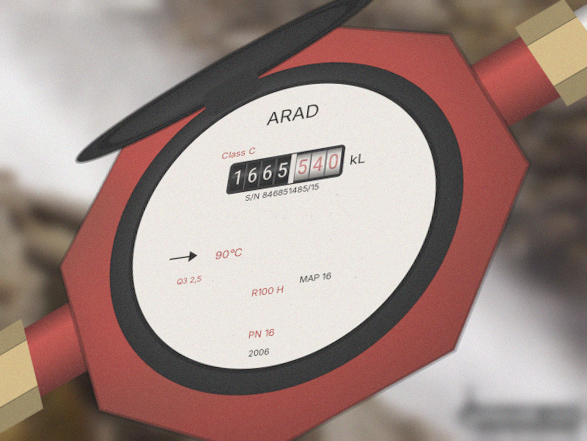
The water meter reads 1665.540kL
